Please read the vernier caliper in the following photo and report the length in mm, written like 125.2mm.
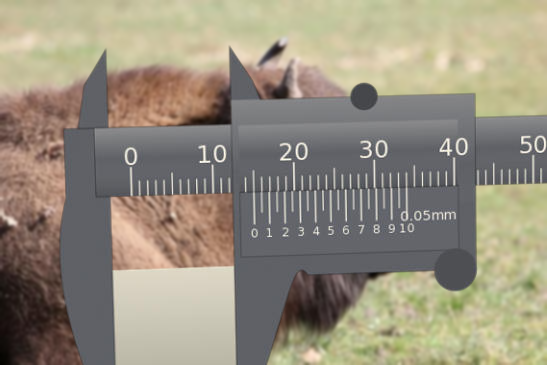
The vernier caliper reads 15.0mm
